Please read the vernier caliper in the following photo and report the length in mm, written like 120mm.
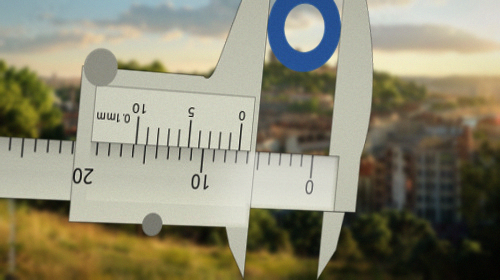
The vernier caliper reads 6.8mm
